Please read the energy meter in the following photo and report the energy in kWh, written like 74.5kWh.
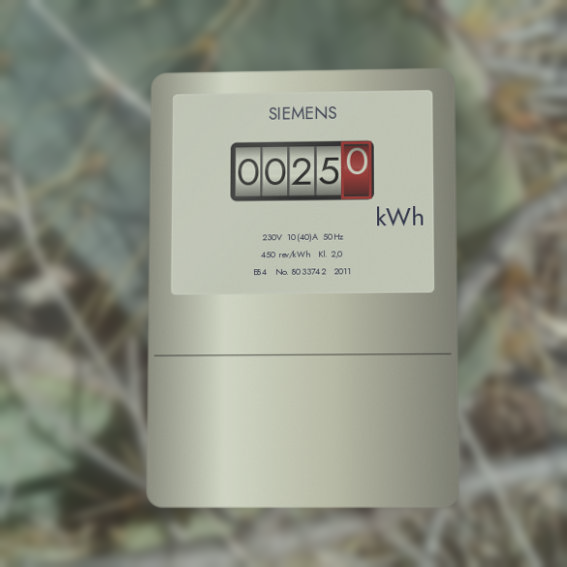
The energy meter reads 25.0kWh
